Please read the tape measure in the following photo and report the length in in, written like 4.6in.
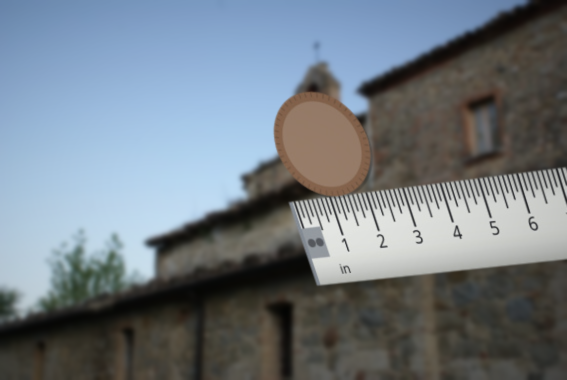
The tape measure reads 2.5in
